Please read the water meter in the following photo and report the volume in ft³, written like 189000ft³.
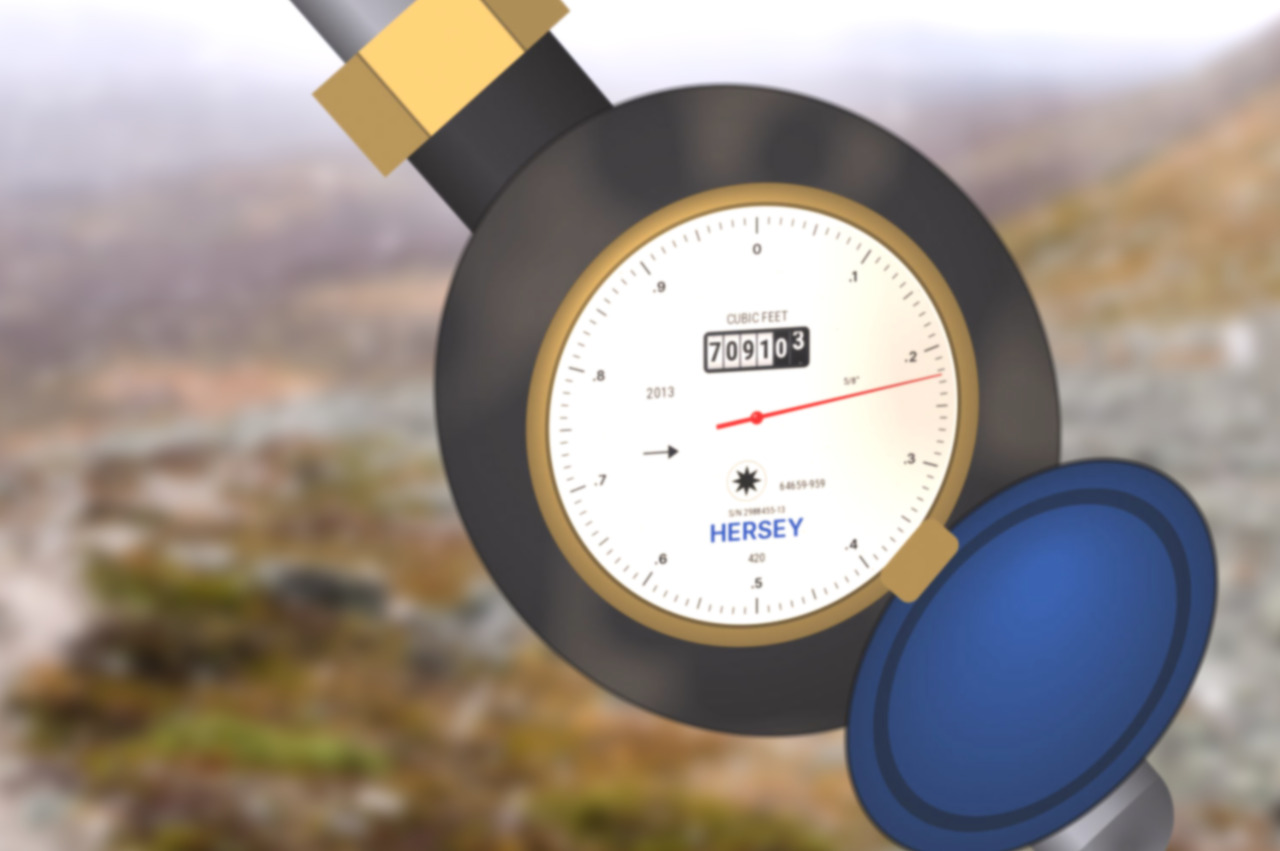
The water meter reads 709103.22ft³
